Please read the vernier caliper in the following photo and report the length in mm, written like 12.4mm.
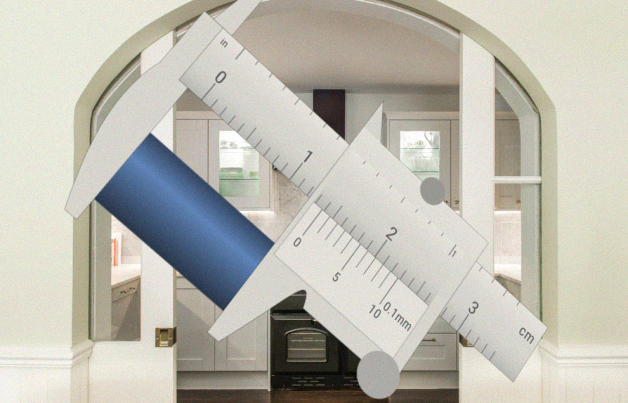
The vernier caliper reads 13.8mm
